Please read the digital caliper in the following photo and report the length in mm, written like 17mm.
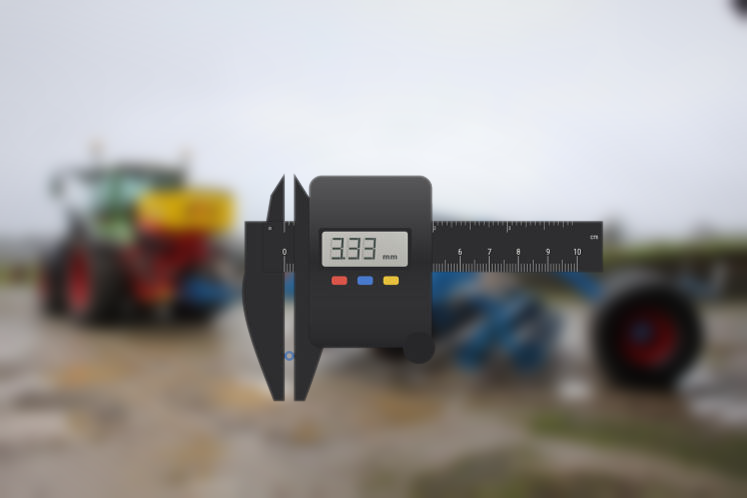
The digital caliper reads 3.33mm
